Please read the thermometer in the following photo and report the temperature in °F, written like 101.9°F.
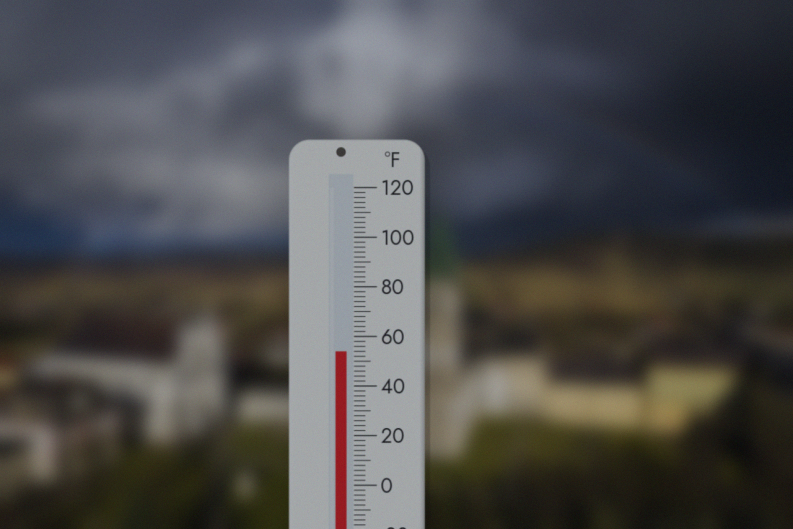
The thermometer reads 54°F
